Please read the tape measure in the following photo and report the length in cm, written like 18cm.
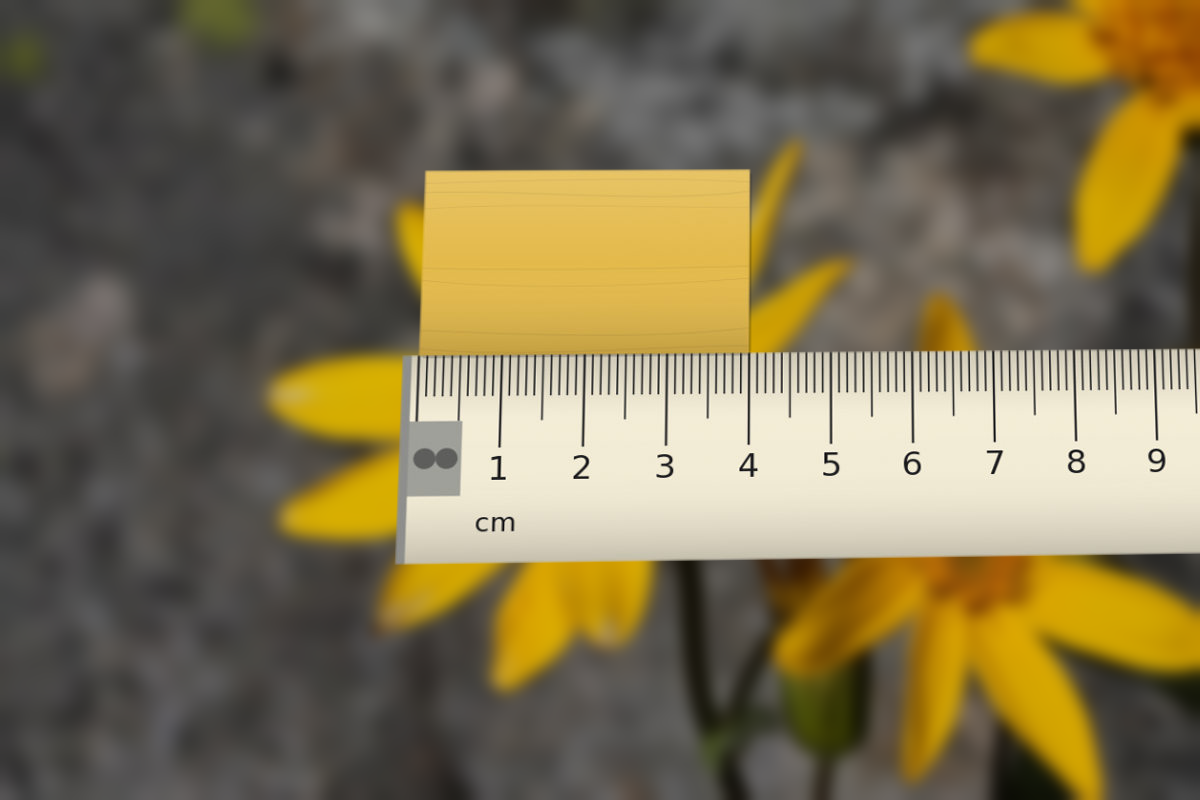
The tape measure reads 4cm
